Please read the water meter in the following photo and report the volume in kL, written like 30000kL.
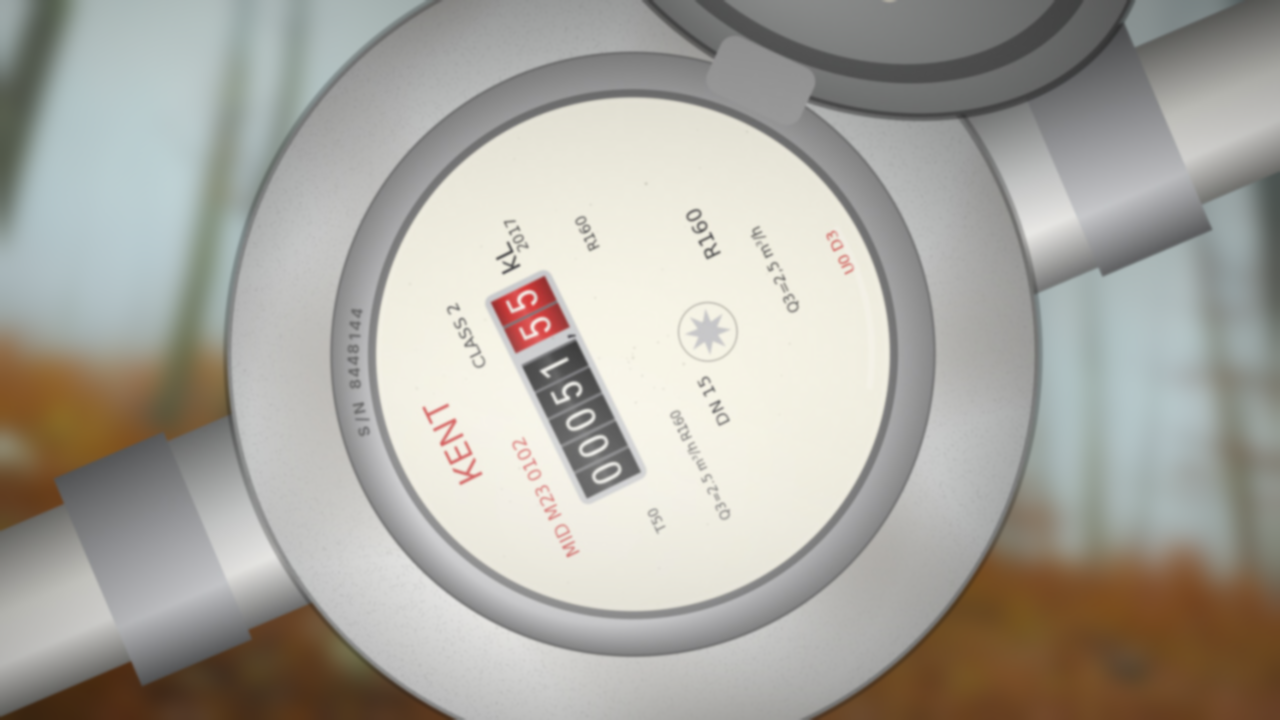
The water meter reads 51.55kL
